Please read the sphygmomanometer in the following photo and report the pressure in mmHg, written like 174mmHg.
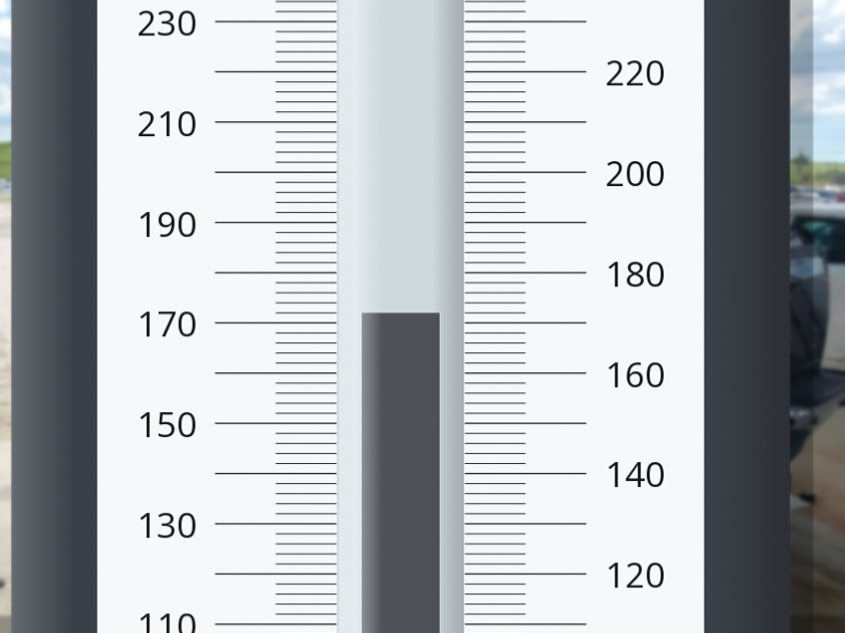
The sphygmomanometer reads 172mmHg
